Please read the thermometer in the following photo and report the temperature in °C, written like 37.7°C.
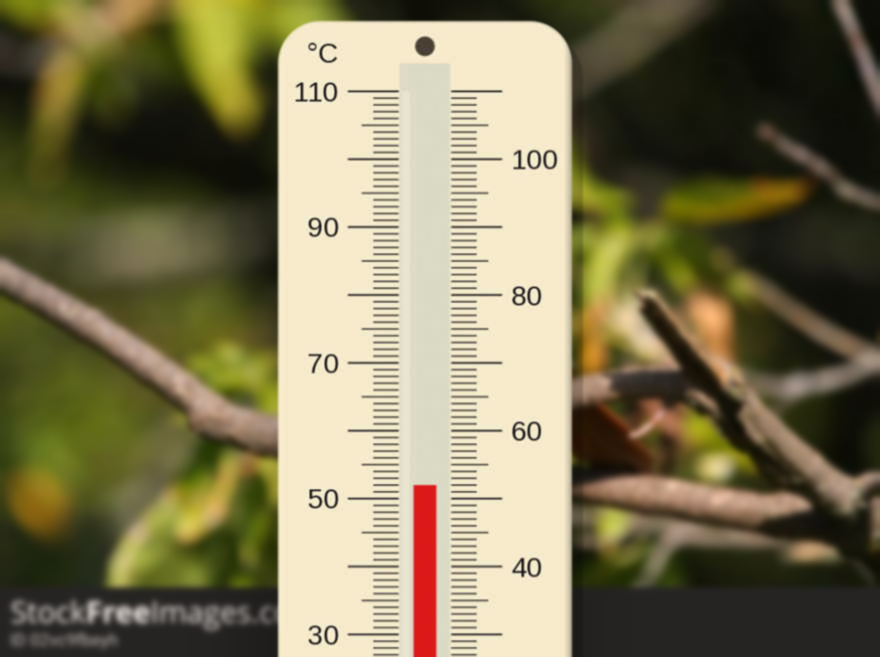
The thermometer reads 52°C
